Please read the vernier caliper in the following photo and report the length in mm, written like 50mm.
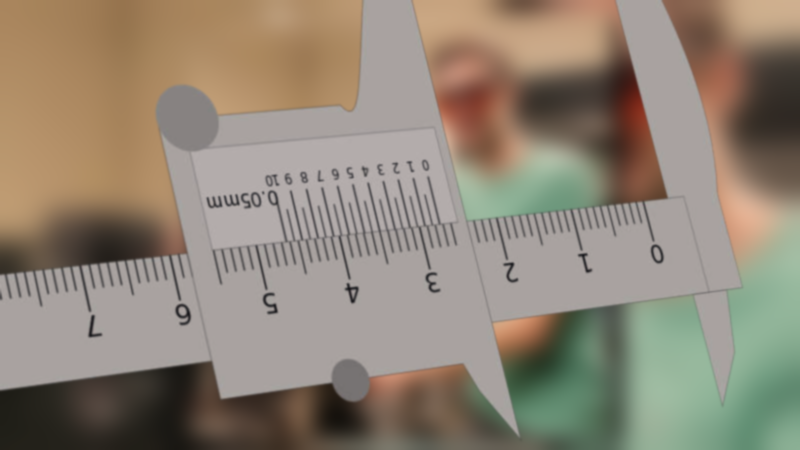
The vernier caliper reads 27.4mm
